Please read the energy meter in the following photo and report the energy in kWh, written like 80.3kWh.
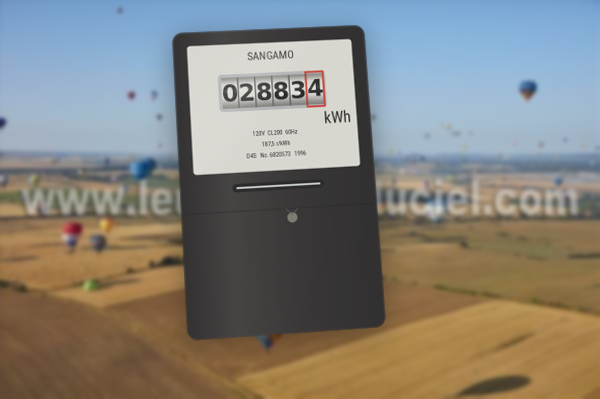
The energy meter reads 2883.4kWh
